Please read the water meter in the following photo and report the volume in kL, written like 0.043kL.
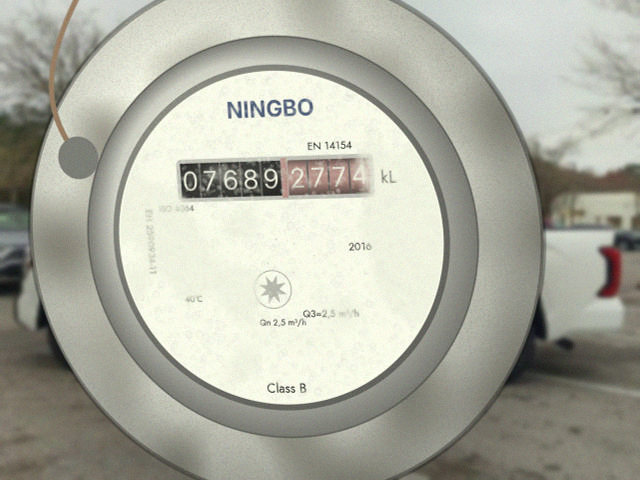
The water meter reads 7689.2774kL
